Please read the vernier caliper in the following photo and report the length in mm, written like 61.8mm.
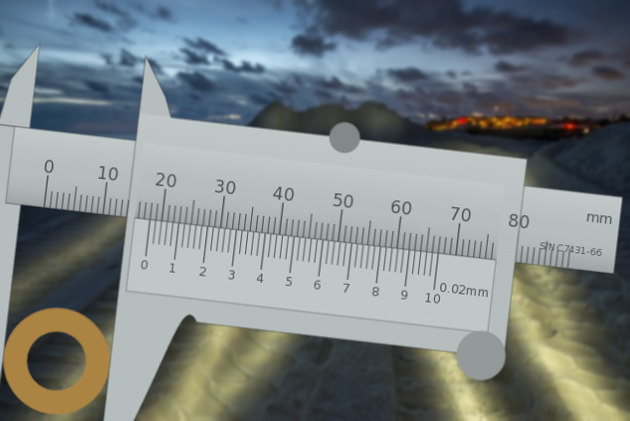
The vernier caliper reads 18.0mm
